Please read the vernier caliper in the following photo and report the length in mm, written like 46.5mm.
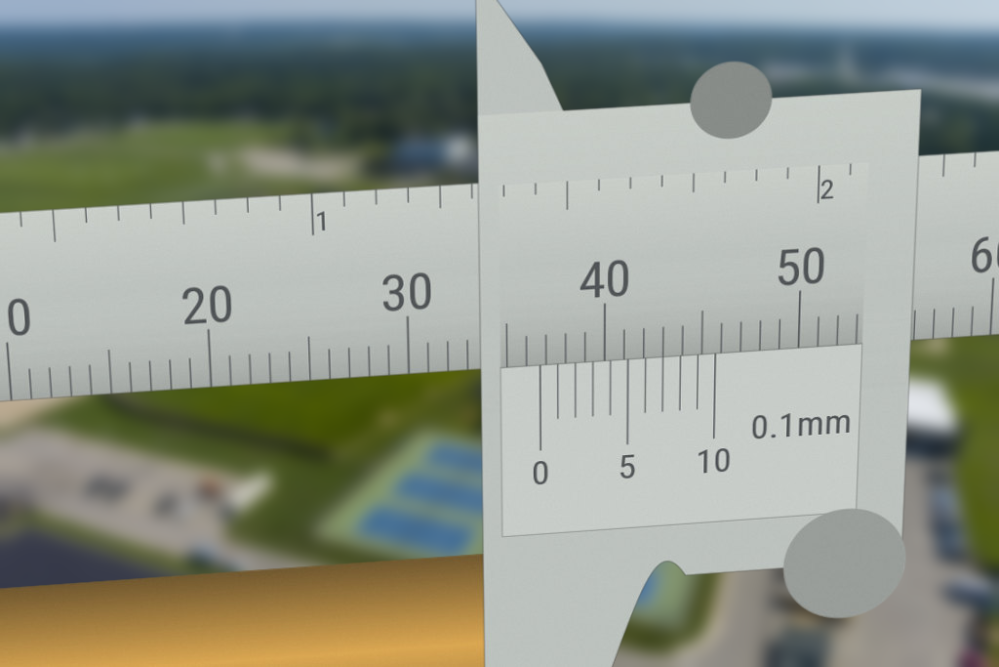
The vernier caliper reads 36.7mm
